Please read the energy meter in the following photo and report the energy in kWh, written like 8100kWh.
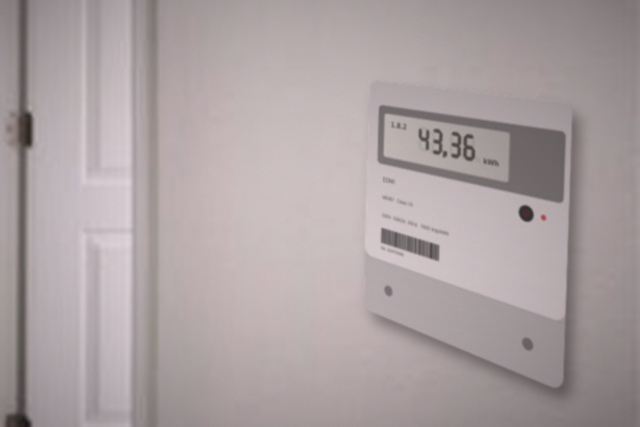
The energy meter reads 43.36kWh
